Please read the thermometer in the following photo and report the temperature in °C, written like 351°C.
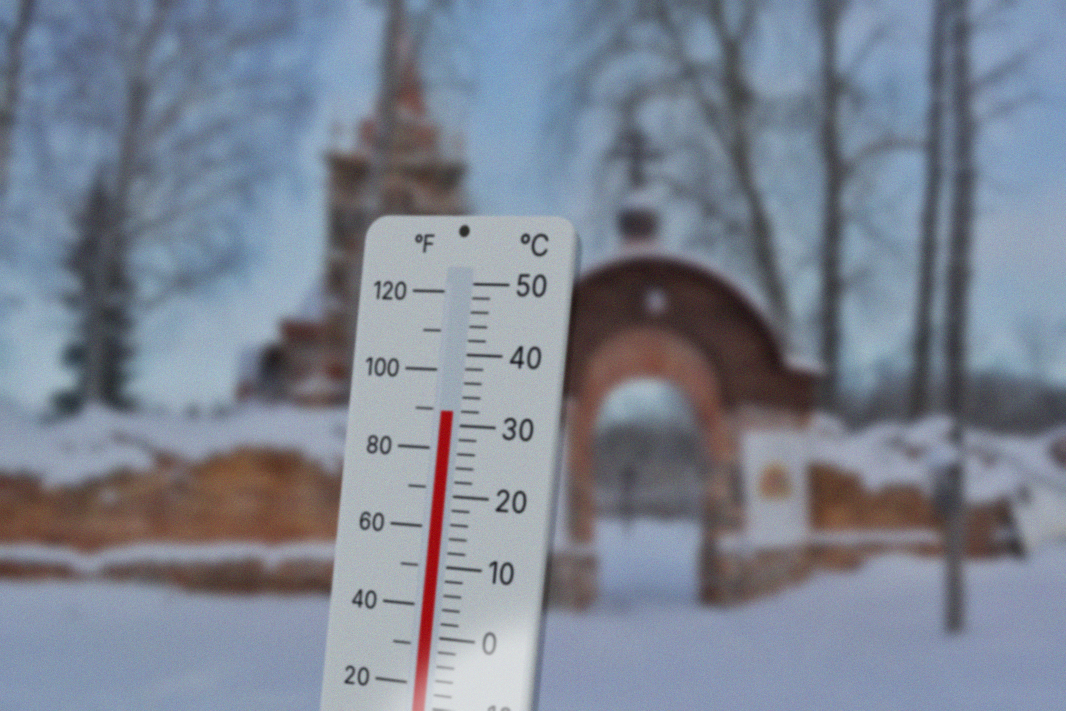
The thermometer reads 32°C
